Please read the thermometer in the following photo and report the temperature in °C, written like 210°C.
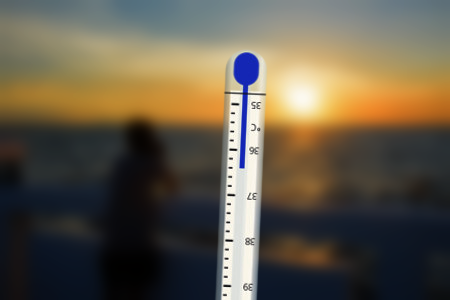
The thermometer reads 36.4°C
